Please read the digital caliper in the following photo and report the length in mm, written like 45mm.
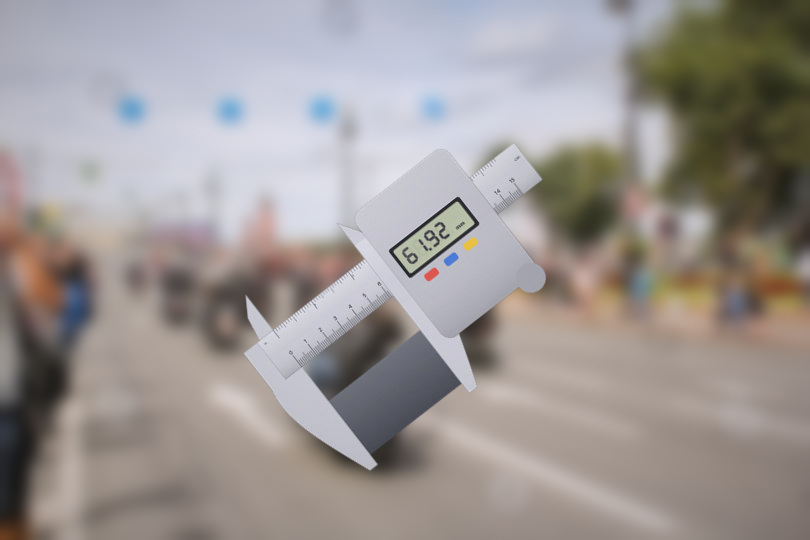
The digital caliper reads 61.92mm
